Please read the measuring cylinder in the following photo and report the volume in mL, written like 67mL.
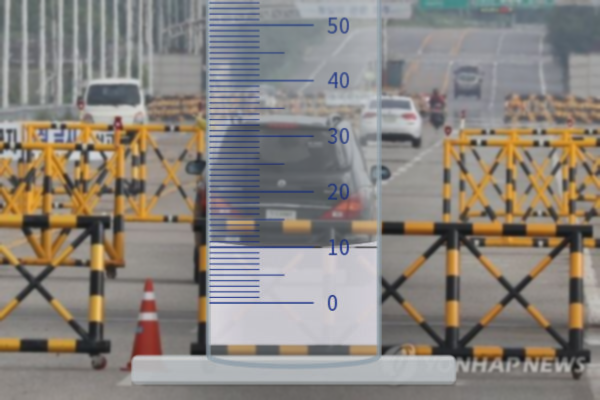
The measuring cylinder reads 10mL
